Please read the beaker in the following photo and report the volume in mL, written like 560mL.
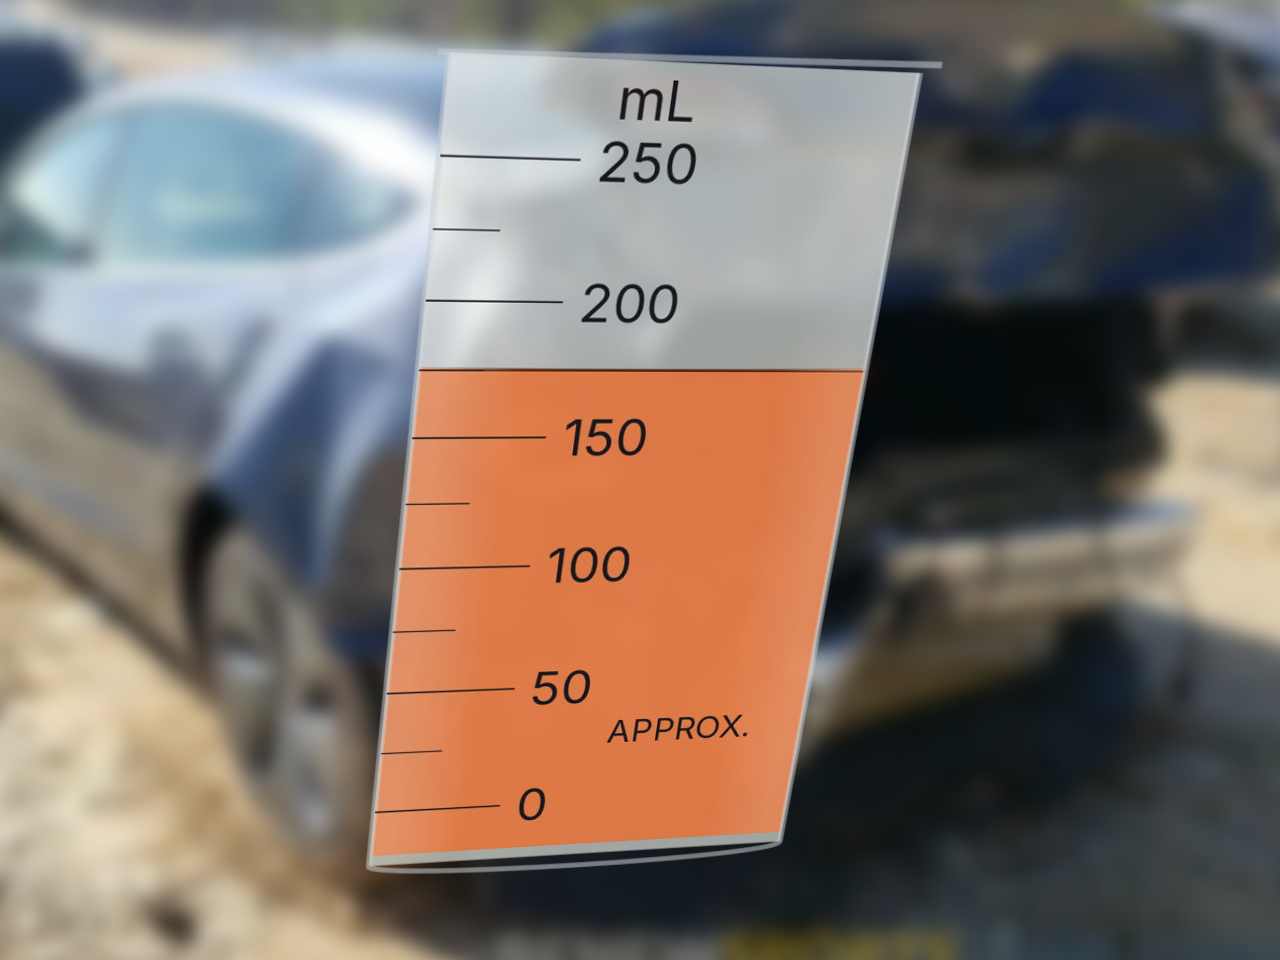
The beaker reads 175mL
